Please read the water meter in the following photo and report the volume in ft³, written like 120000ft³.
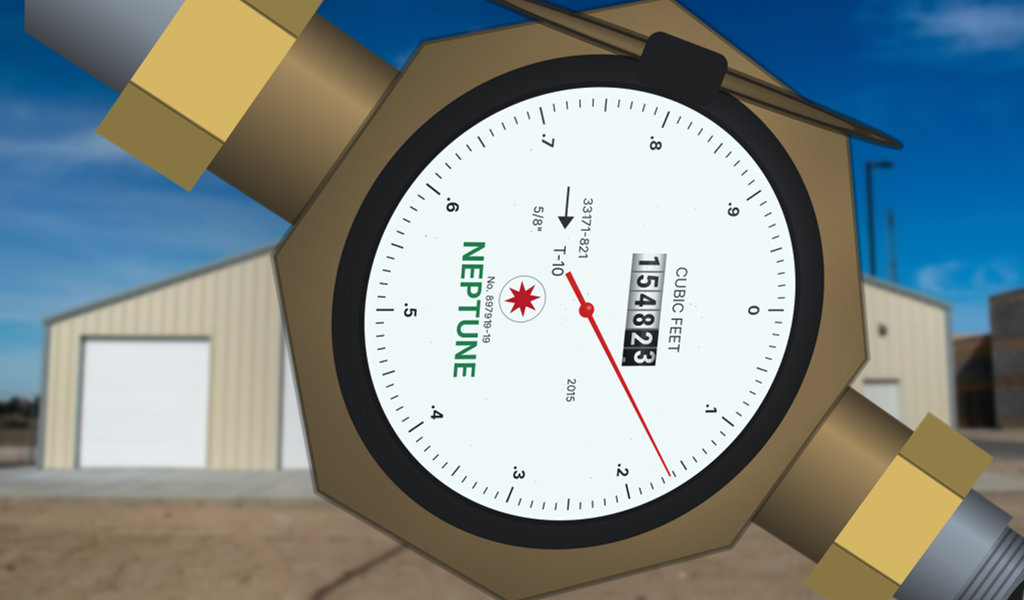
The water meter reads 154823.16ft³
